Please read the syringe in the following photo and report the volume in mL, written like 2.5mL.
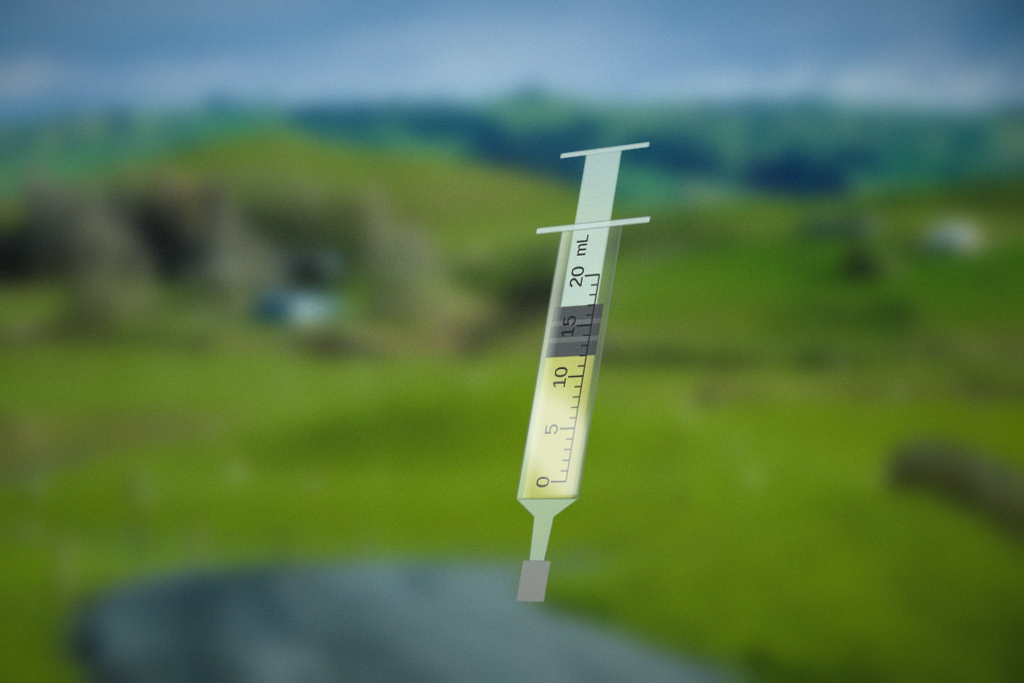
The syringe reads 12mL
